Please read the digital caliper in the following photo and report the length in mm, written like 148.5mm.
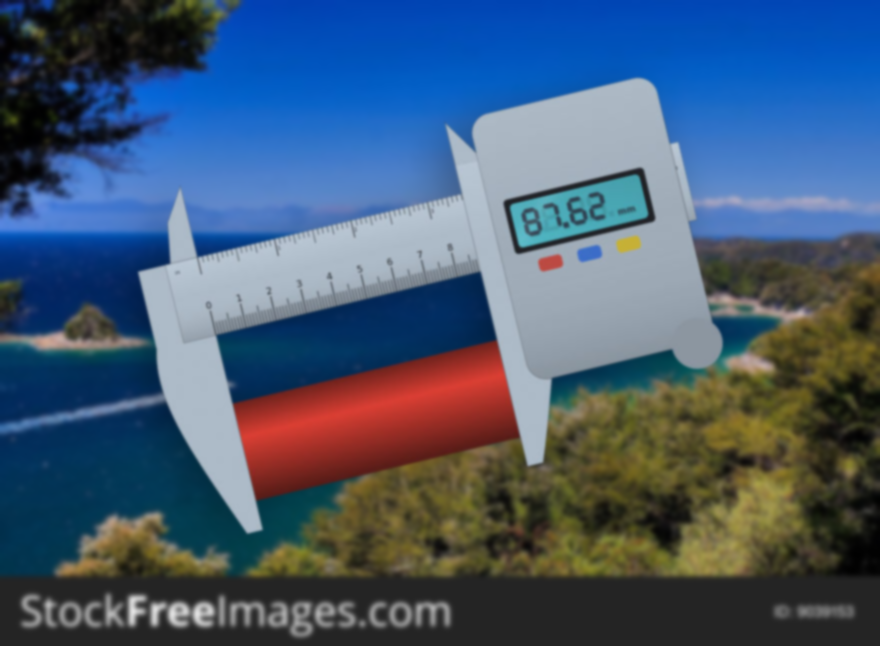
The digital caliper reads 87.62mm
